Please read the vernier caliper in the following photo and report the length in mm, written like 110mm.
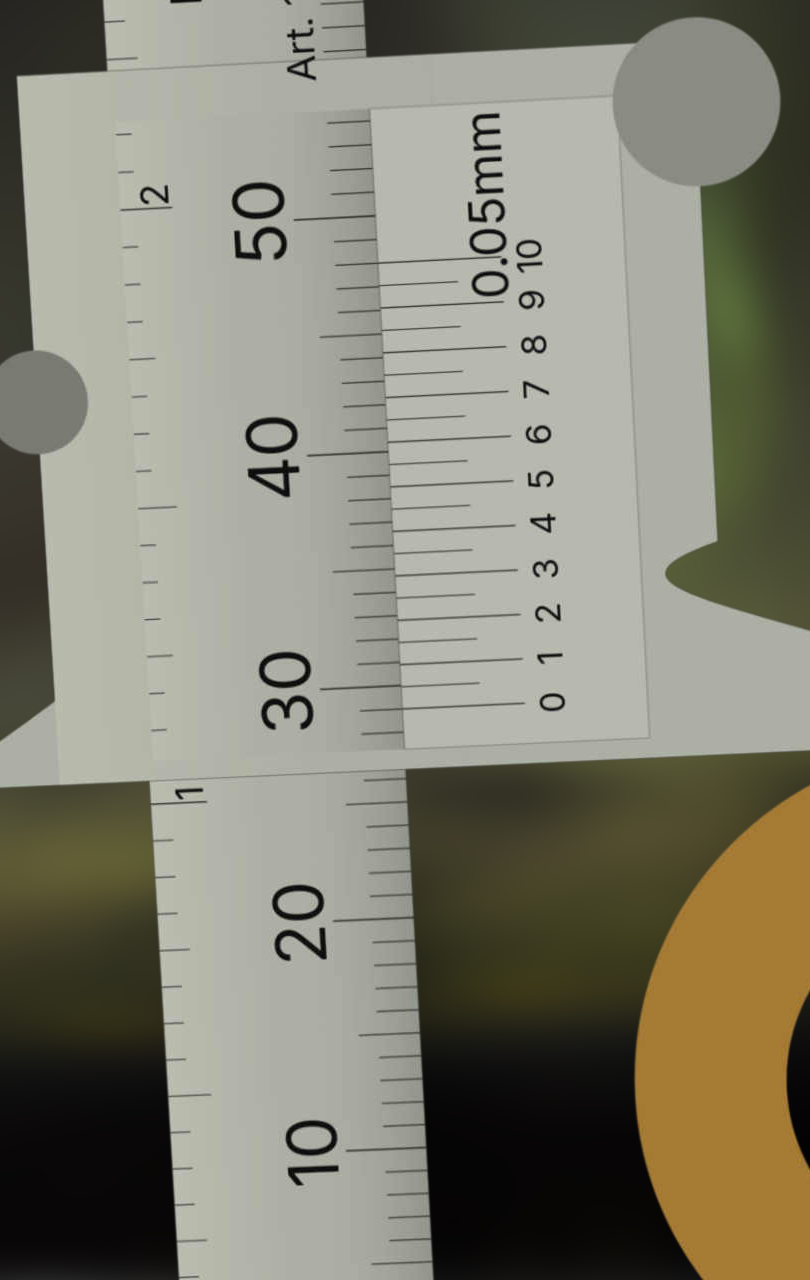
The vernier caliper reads 29.0mm
